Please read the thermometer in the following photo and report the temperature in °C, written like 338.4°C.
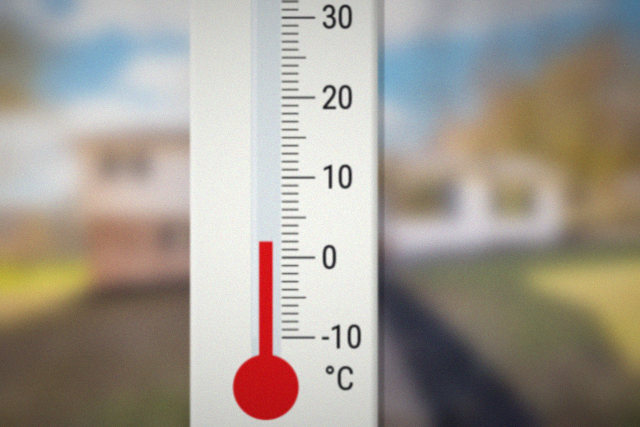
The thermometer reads 2°C
